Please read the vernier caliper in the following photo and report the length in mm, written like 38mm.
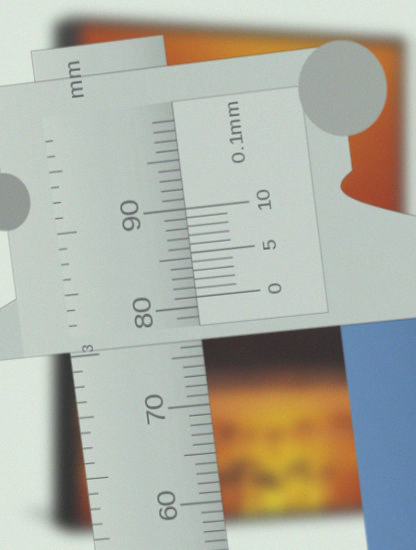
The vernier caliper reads 81.0mm
